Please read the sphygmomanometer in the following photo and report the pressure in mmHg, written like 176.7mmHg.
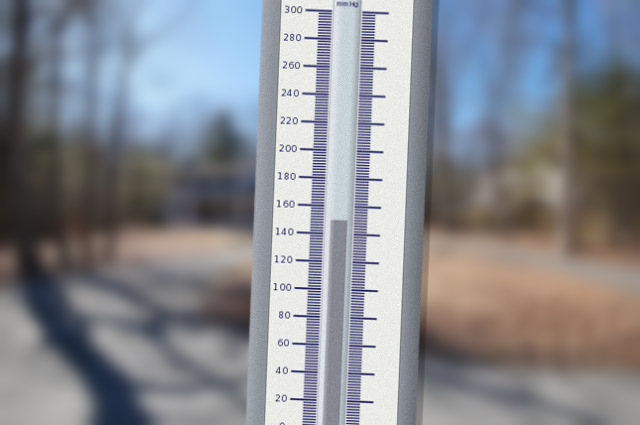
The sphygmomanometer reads 150mmHg
